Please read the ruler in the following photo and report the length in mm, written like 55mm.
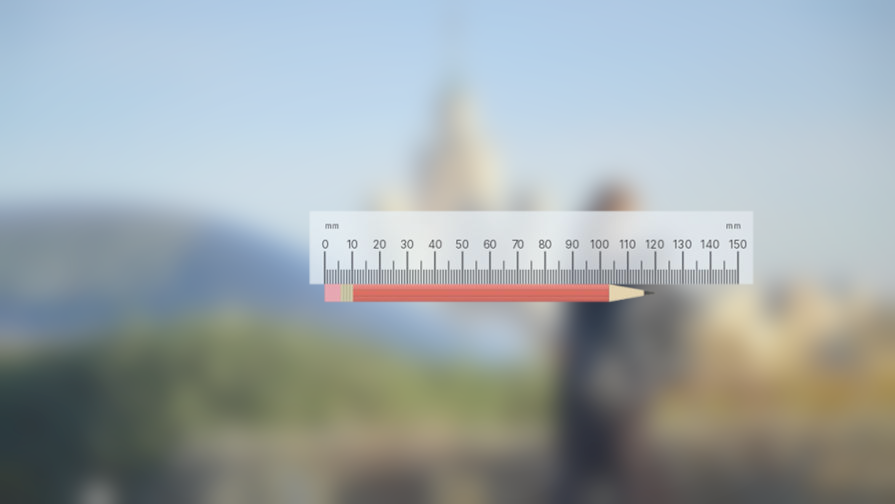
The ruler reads 120mm
